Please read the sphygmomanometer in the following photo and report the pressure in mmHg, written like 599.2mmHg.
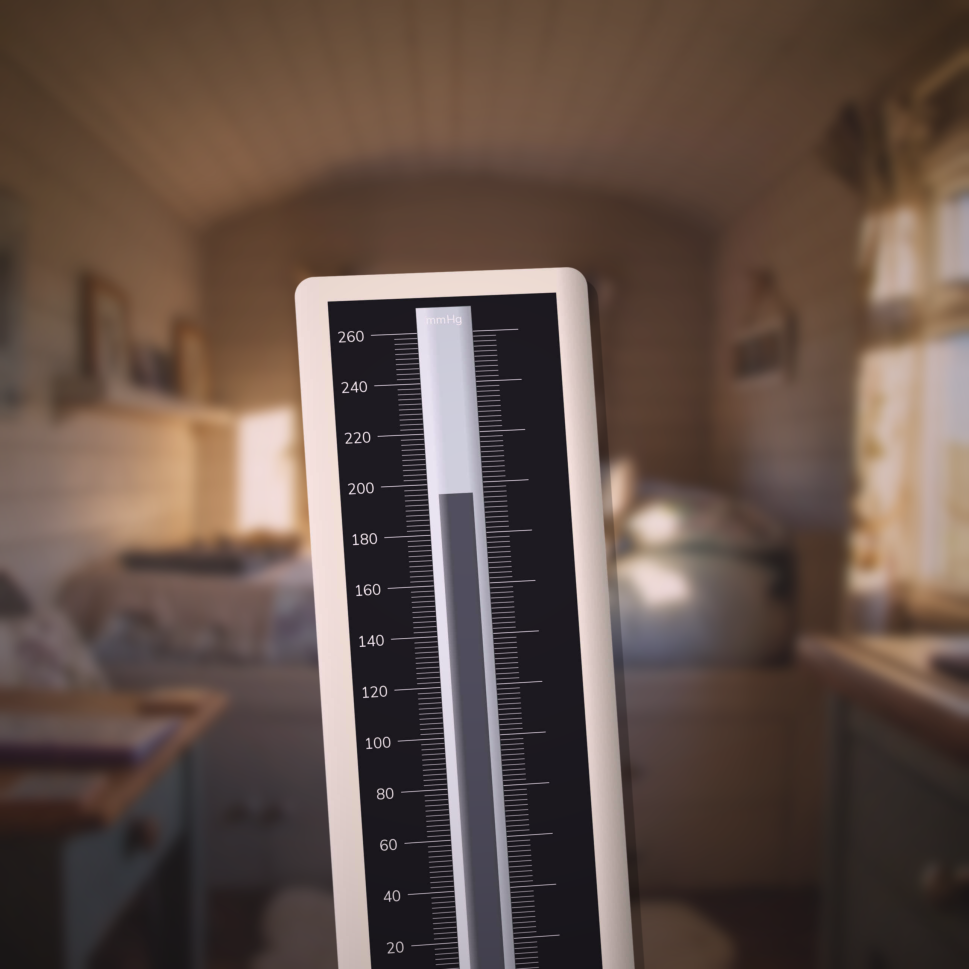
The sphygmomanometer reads 196mmHg
